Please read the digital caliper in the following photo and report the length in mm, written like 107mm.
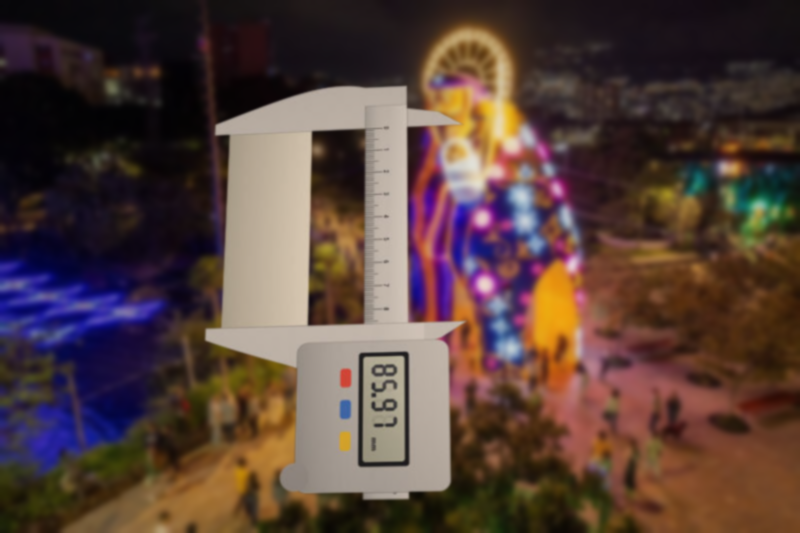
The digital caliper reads 85.97mm
